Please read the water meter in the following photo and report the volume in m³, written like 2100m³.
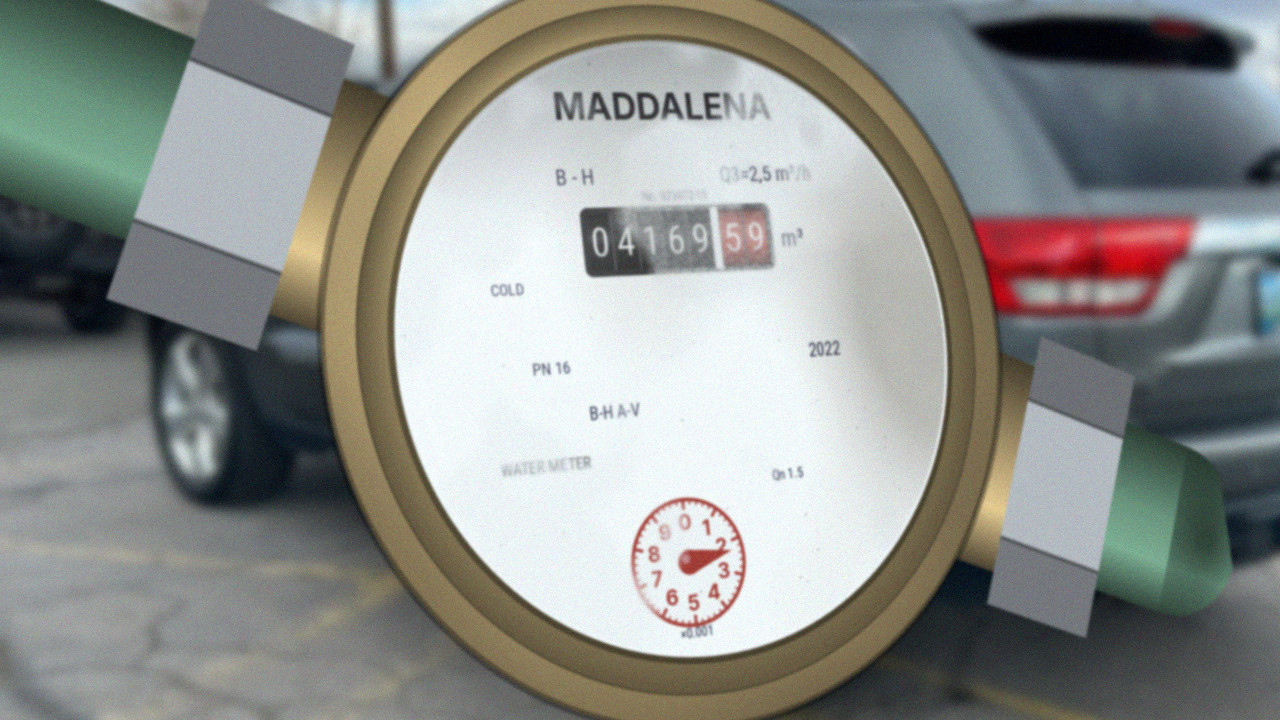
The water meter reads 4169.592m³
